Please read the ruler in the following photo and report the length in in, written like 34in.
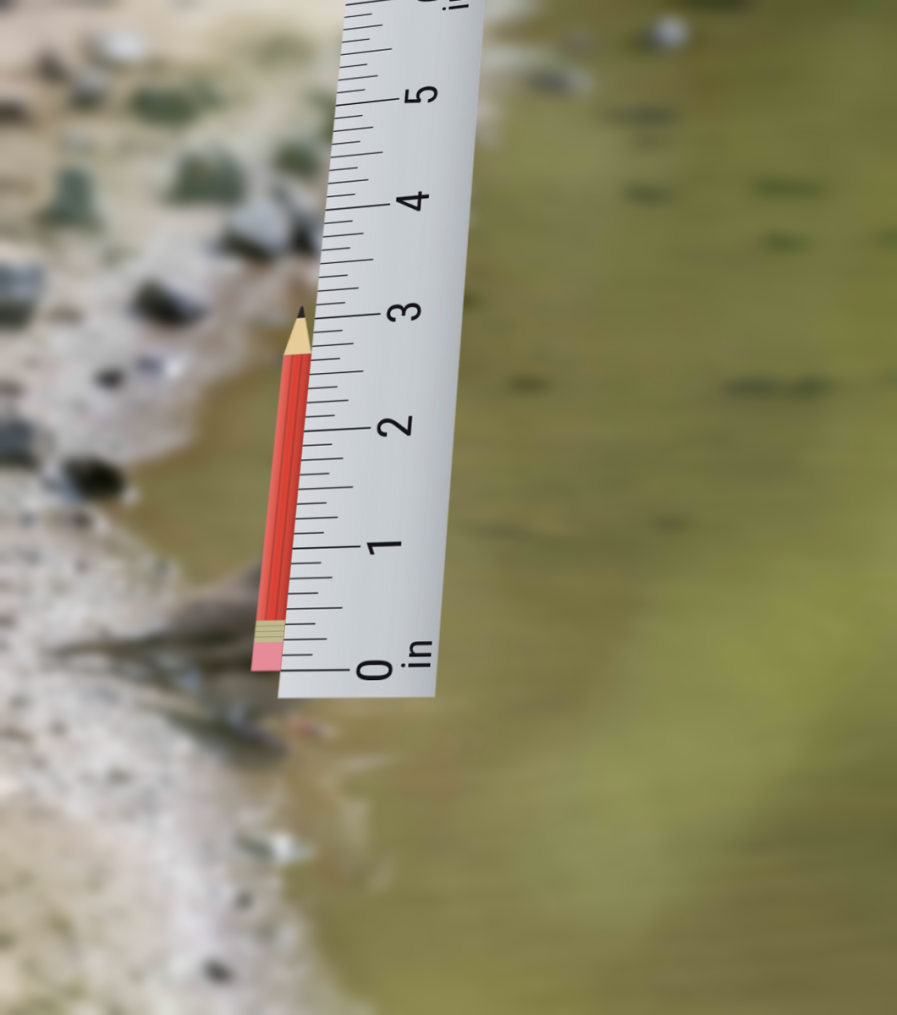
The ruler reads 3.125in
